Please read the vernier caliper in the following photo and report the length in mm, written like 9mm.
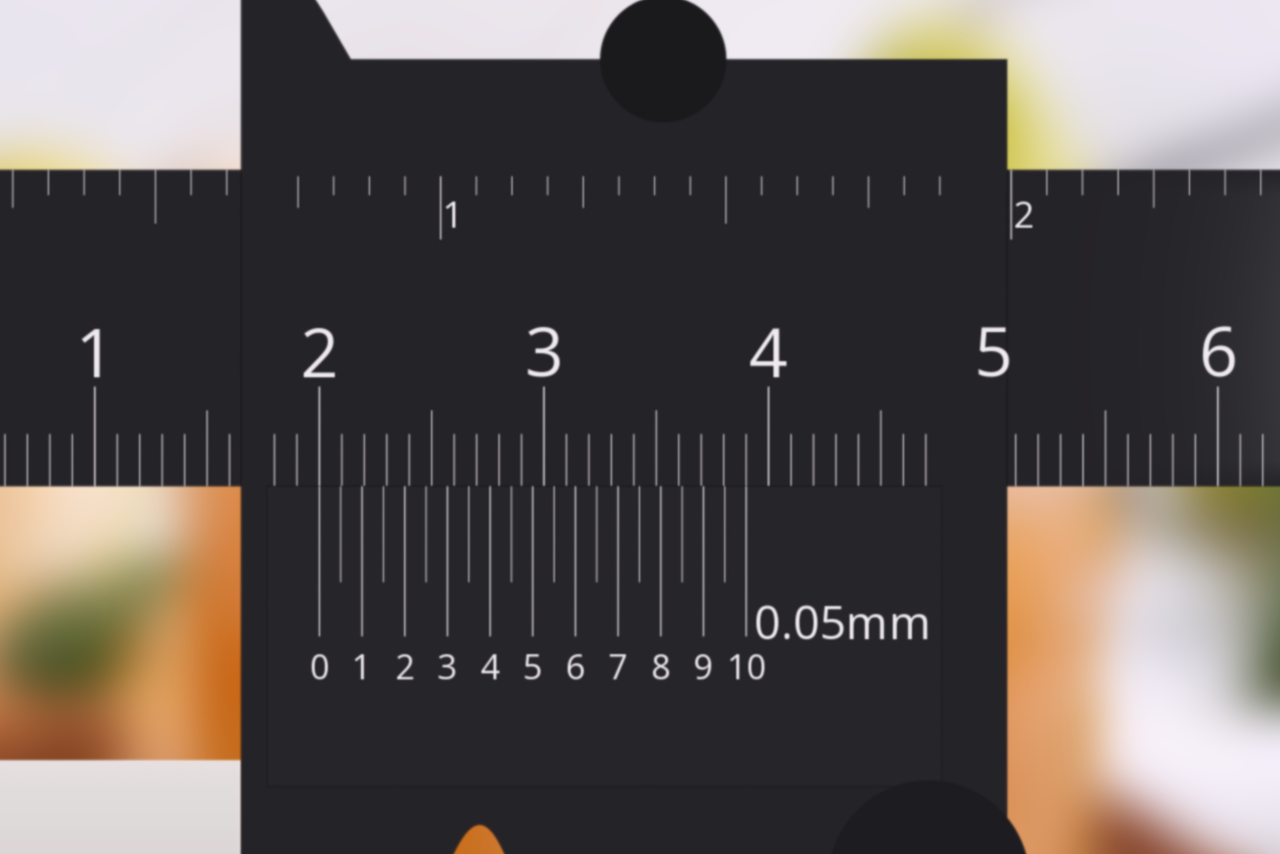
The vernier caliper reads 20.0mm
